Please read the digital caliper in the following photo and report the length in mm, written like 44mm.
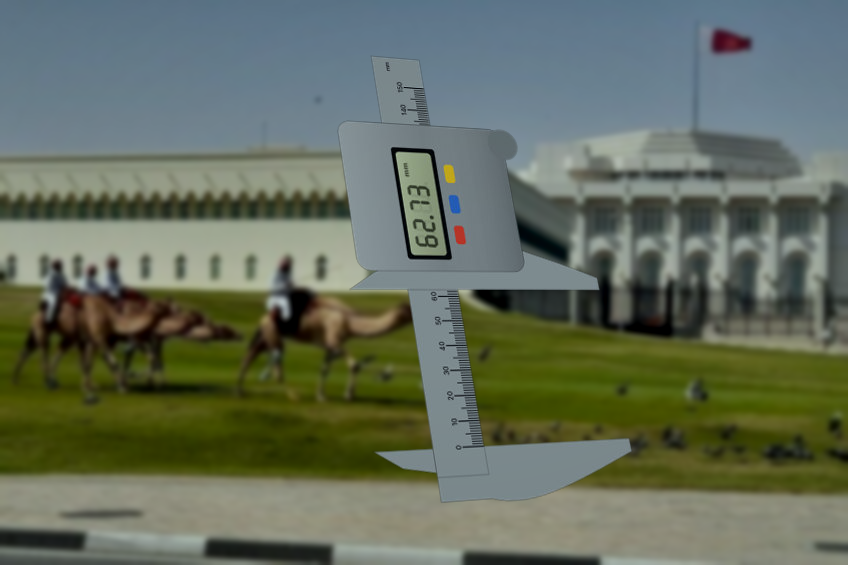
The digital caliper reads 62.73mm
